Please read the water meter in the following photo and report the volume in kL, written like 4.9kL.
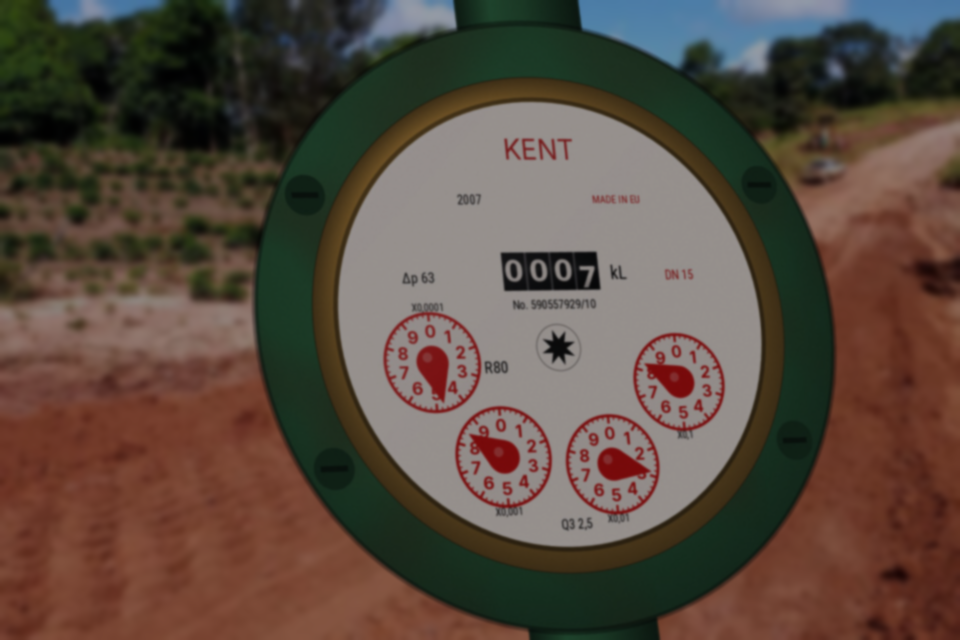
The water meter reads 6.8284kL
